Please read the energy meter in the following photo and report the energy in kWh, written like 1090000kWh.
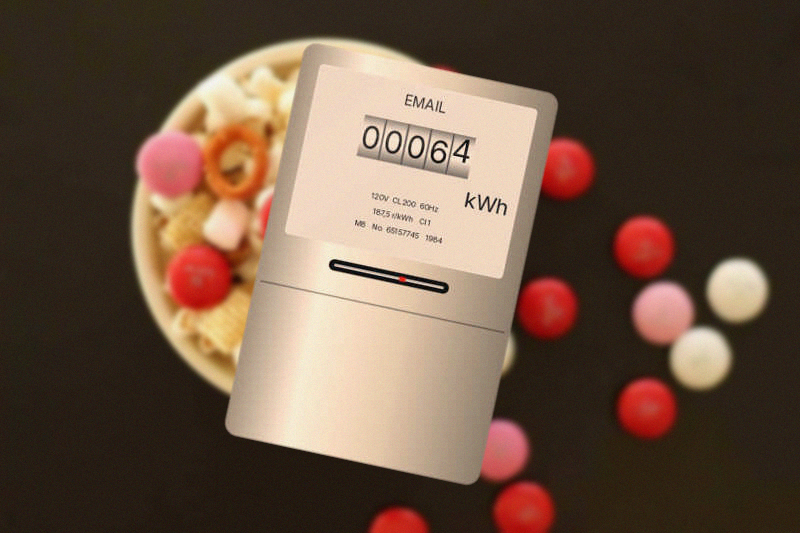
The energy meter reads 64kWh
